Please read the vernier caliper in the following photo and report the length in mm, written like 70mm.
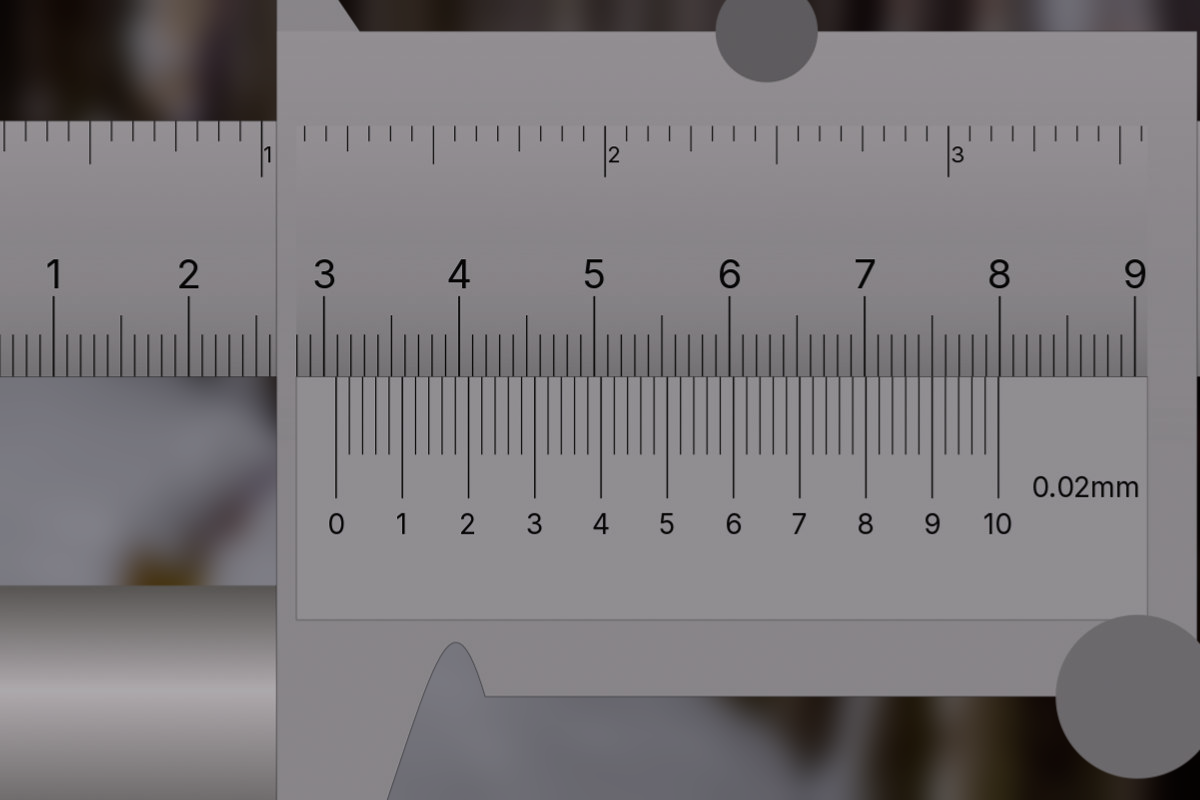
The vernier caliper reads 30.9mm
